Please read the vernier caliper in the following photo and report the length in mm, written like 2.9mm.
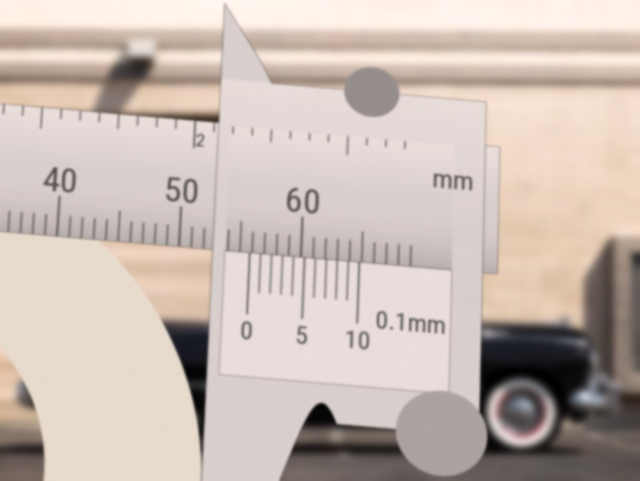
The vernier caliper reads 55.8mm
